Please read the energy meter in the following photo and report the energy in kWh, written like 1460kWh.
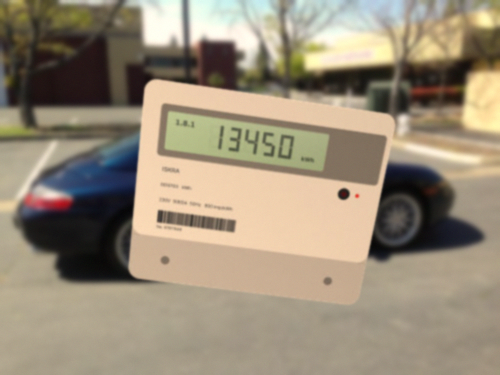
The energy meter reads 13450kWh
